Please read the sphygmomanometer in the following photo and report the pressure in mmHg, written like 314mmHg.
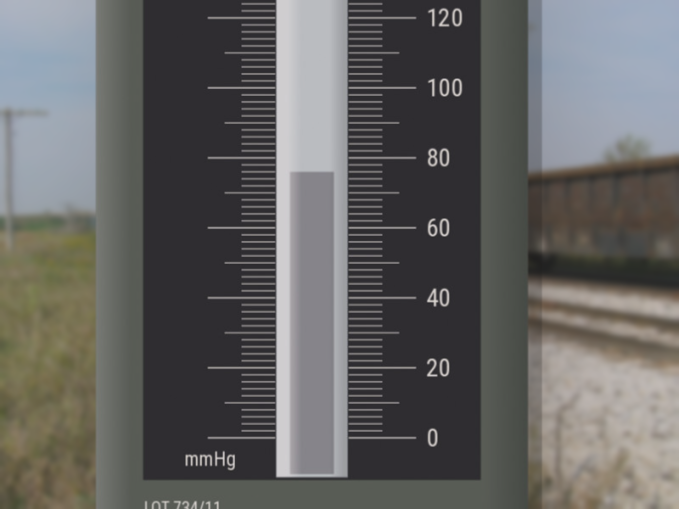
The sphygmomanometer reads 76mmHg
